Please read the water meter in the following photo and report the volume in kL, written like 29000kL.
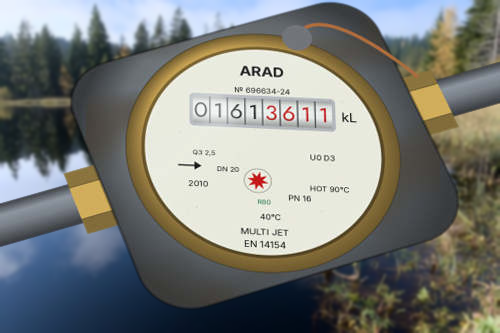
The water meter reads 161.3611kL
